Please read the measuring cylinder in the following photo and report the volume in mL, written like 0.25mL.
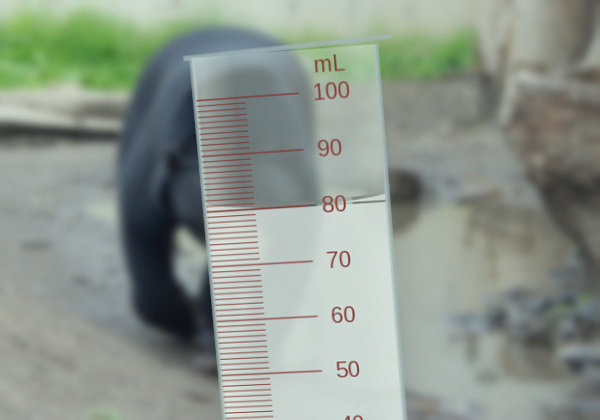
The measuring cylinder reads 80mL
